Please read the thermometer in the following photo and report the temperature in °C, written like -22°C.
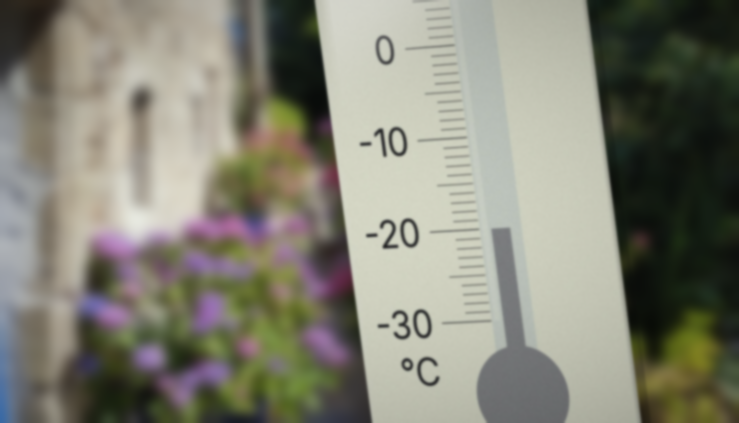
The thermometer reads -20°C
